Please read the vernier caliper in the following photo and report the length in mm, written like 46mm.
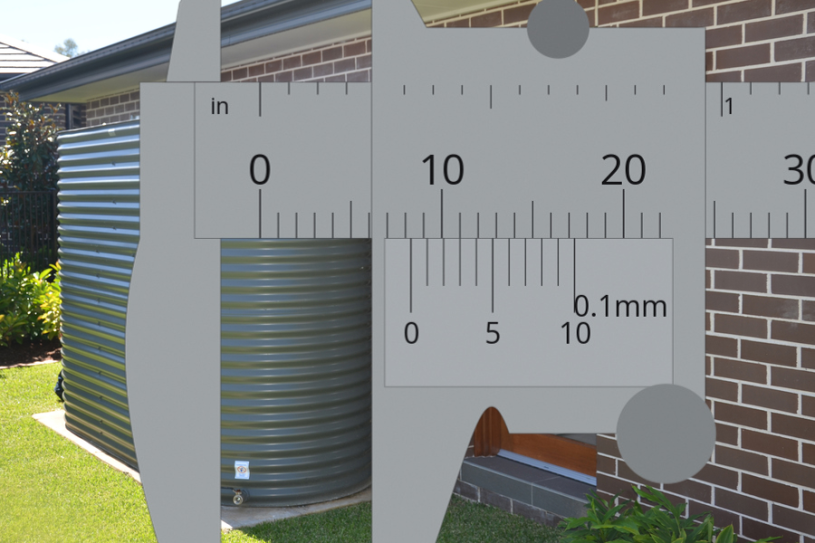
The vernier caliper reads 8.3mm
